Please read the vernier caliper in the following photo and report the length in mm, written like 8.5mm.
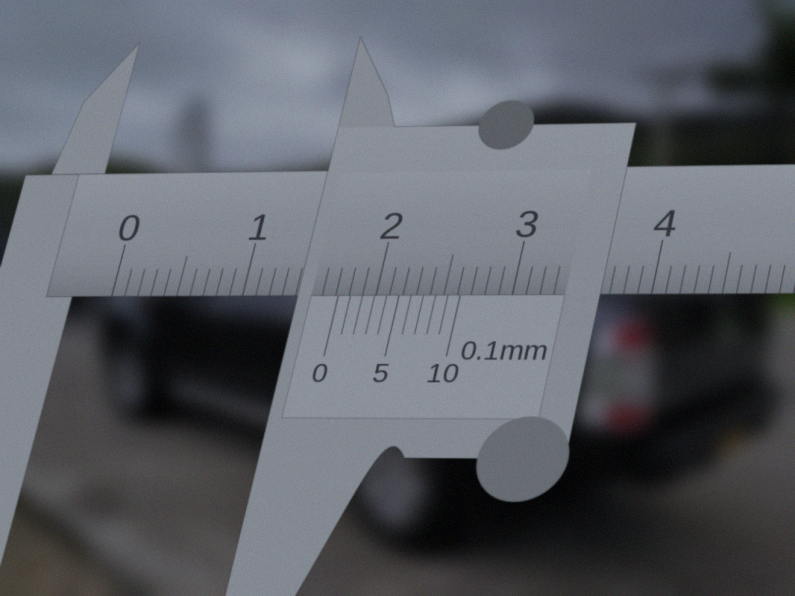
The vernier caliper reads 17.2mm
